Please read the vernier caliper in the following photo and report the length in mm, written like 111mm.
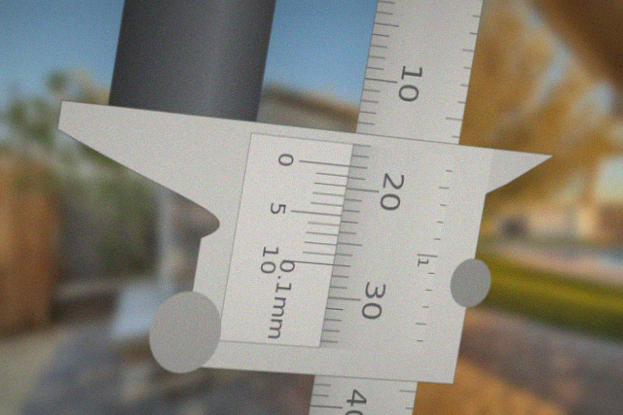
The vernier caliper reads 18.0mm
